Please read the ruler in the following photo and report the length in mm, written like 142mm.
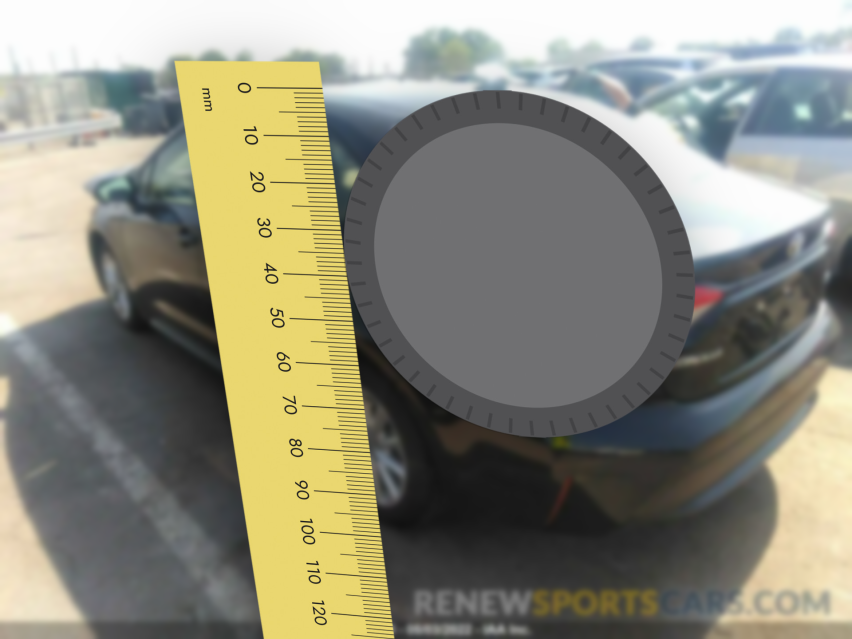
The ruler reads 74mm
